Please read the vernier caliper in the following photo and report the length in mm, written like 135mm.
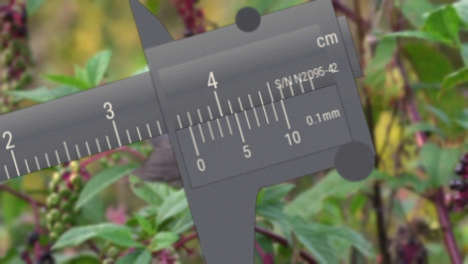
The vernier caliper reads 36.8mm
